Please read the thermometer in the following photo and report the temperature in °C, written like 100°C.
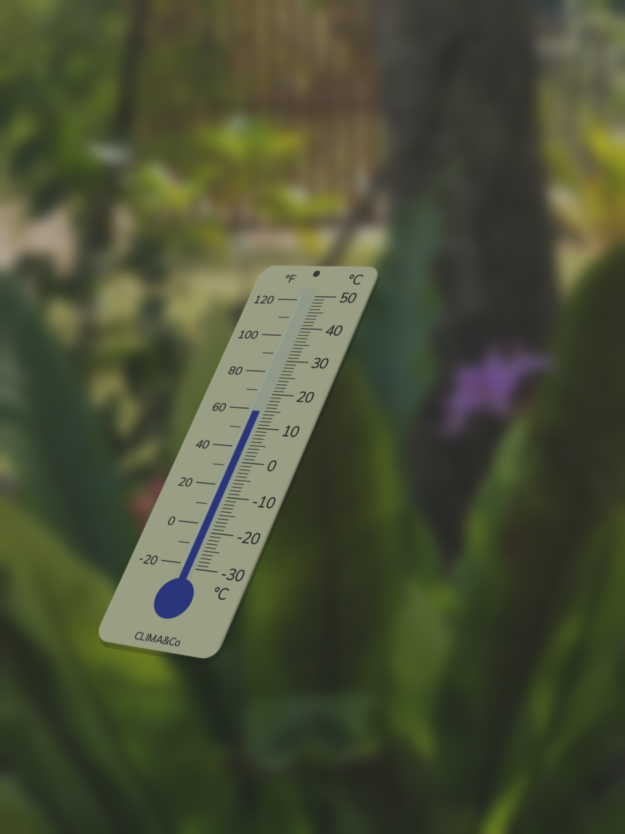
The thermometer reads 15°C
